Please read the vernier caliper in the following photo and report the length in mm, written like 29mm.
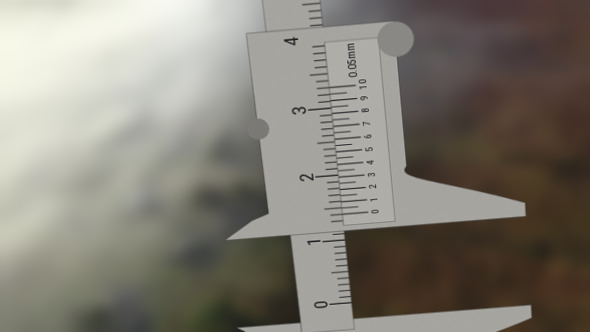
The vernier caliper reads 14.0mm
